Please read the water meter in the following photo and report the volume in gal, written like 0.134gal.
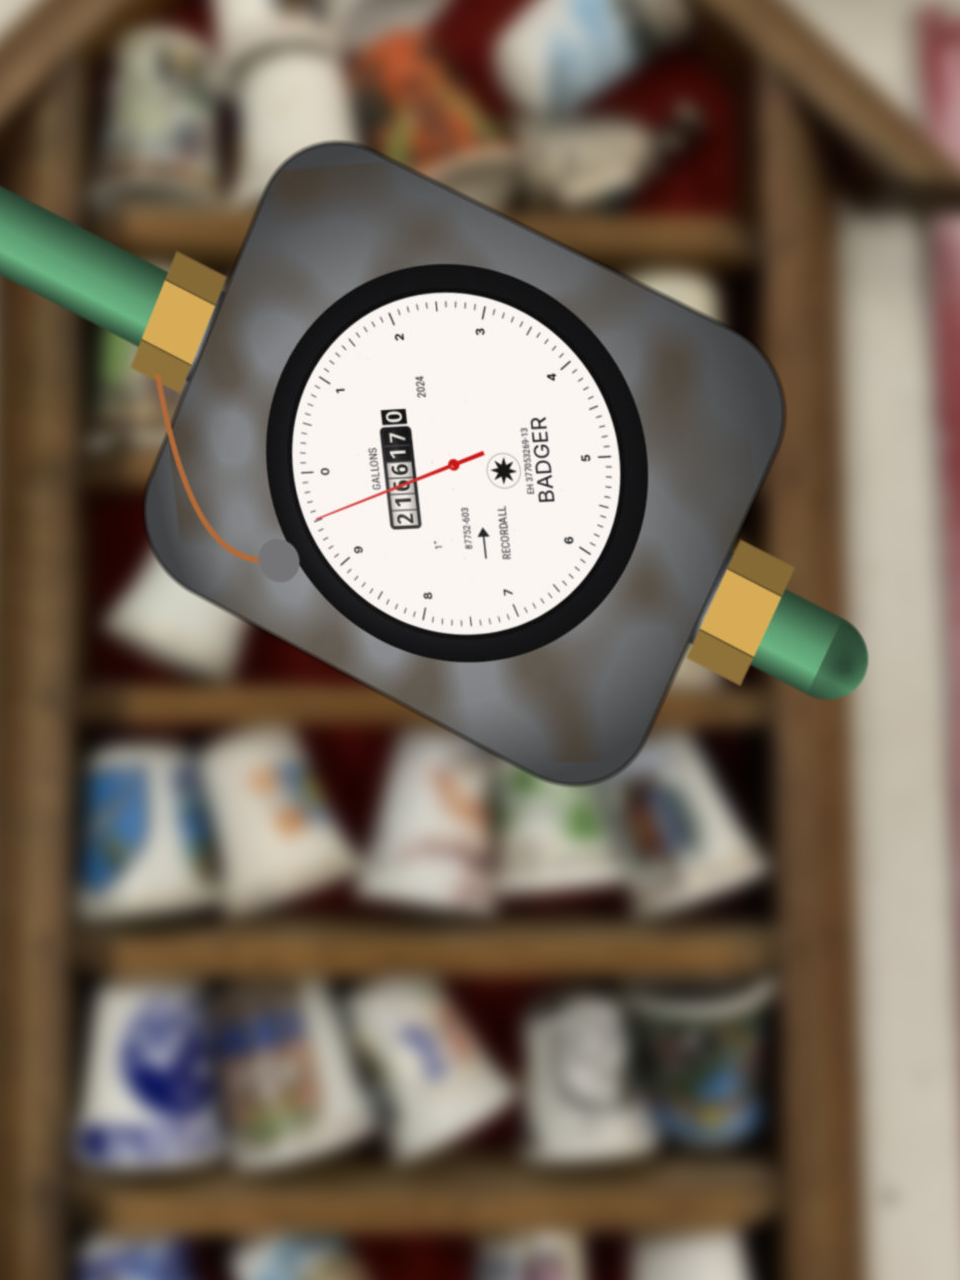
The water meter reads 2166169.5gal
